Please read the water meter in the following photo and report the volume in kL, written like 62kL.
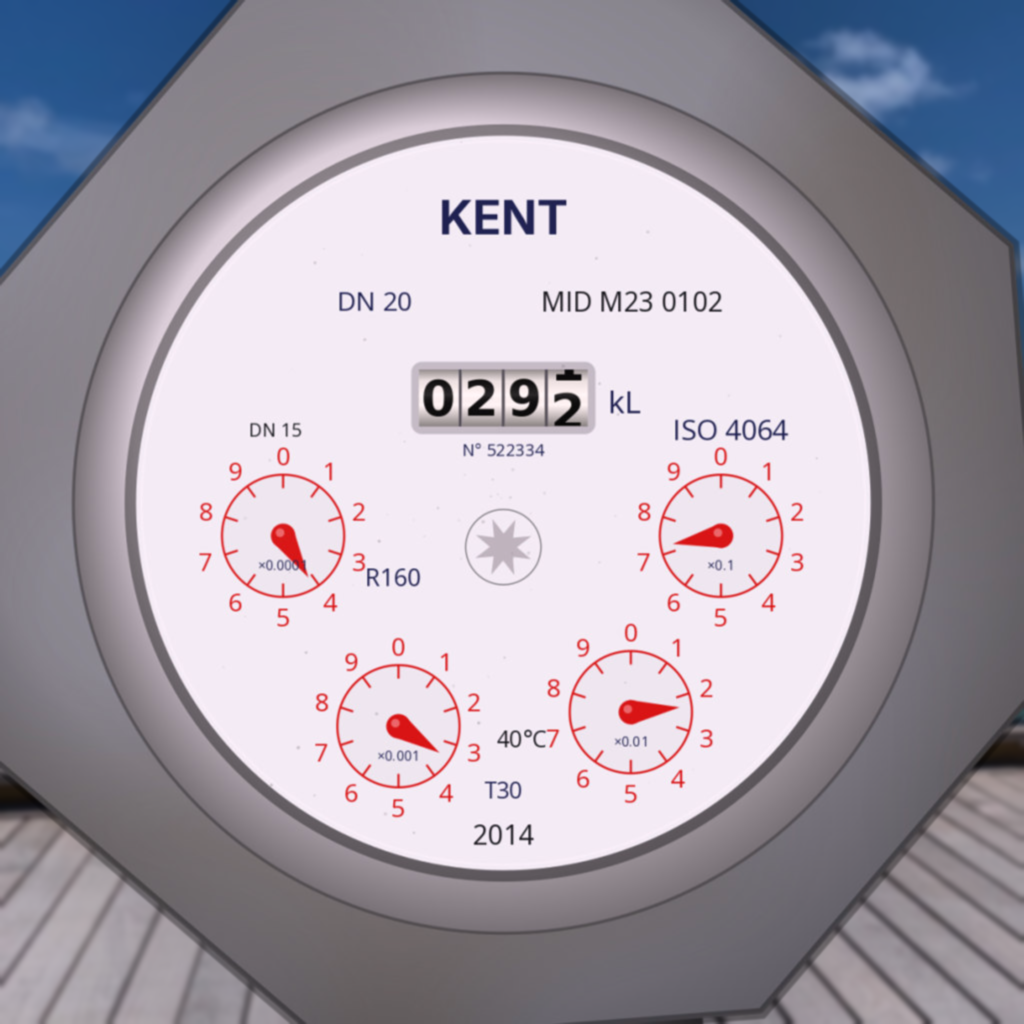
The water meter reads 291.7234kL
